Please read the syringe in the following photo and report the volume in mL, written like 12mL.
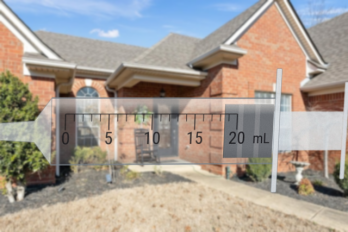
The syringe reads 18.5mL
